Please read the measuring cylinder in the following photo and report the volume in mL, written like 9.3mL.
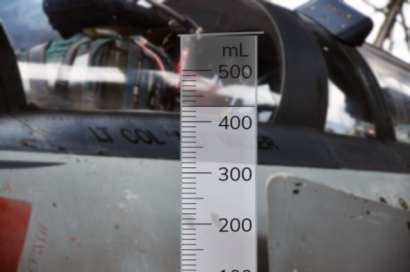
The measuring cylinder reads 430mL
